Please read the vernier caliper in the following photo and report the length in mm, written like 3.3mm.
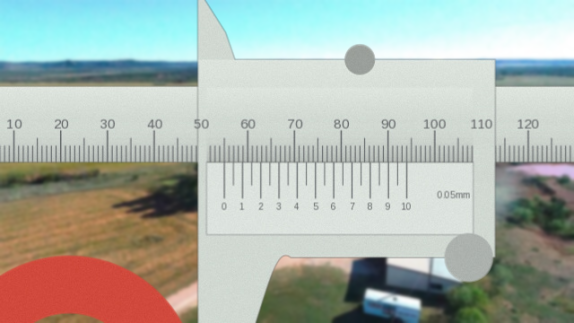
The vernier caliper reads 55.0mm
